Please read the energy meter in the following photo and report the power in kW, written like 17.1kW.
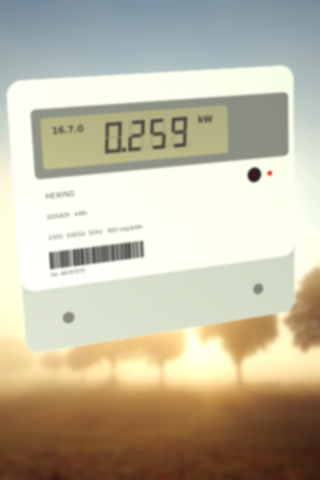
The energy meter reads 0.259kW
